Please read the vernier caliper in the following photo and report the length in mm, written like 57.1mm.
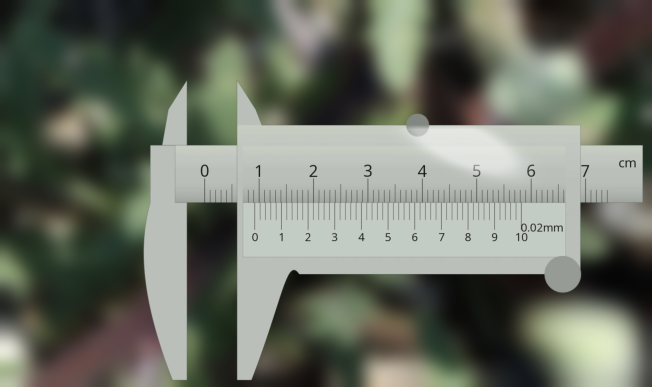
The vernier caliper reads 9.2mm
